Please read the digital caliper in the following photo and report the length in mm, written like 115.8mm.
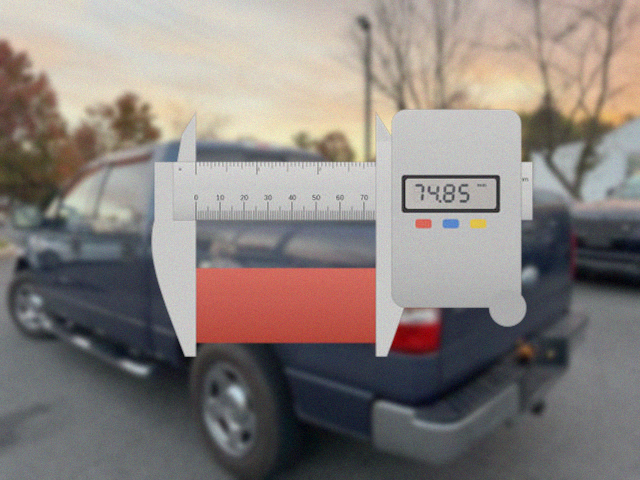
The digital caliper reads 74.85mm
